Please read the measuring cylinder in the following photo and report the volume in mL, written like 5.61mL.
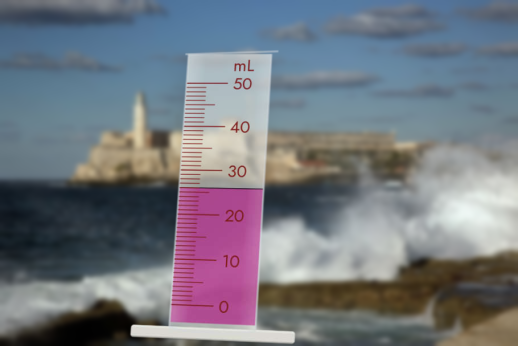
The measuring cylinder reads 26mL
